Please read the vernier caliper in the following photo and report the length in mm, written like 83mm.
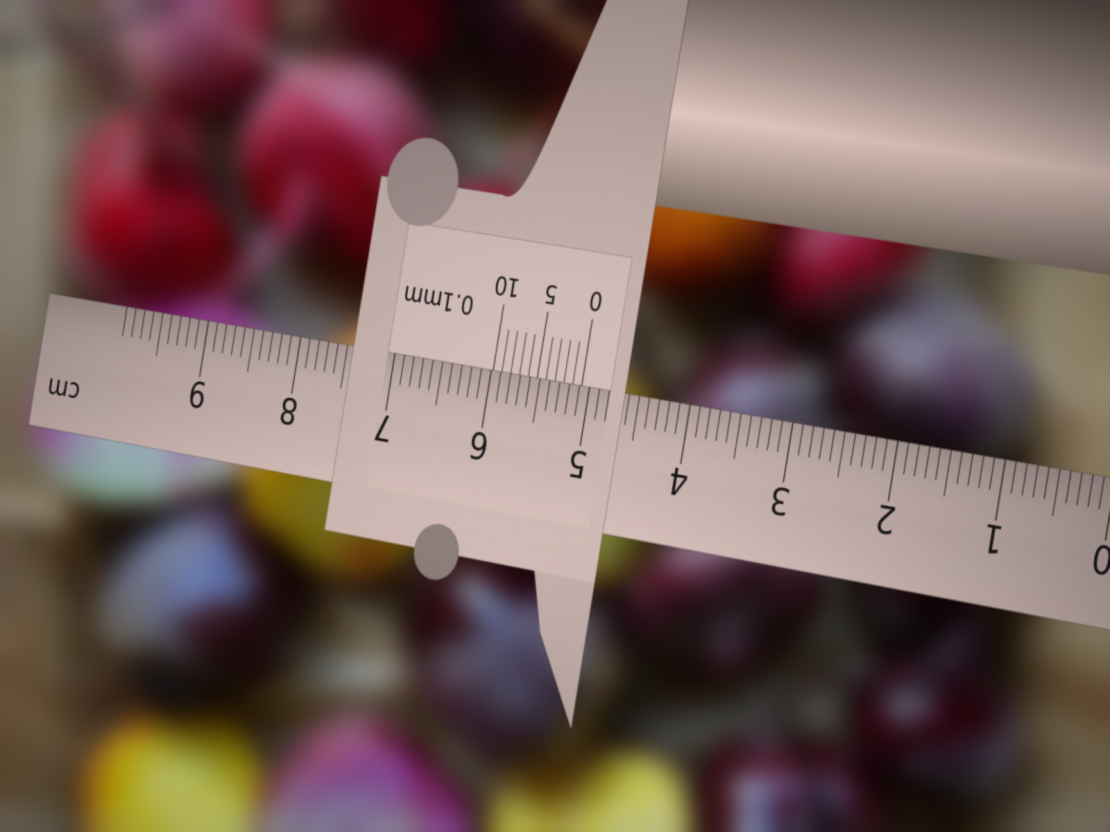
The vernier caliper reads 50.8mm
